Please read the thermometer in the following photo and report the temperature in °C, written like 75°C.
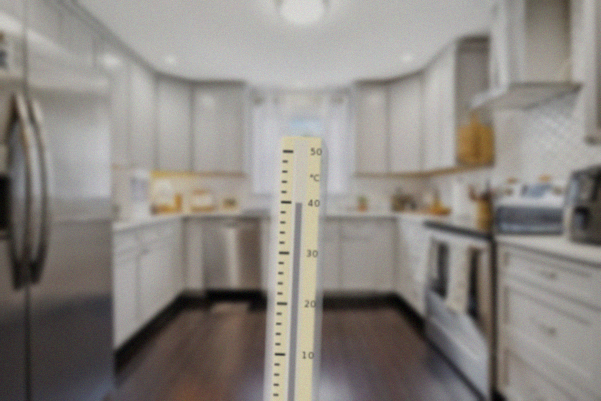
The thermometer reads 40°C
